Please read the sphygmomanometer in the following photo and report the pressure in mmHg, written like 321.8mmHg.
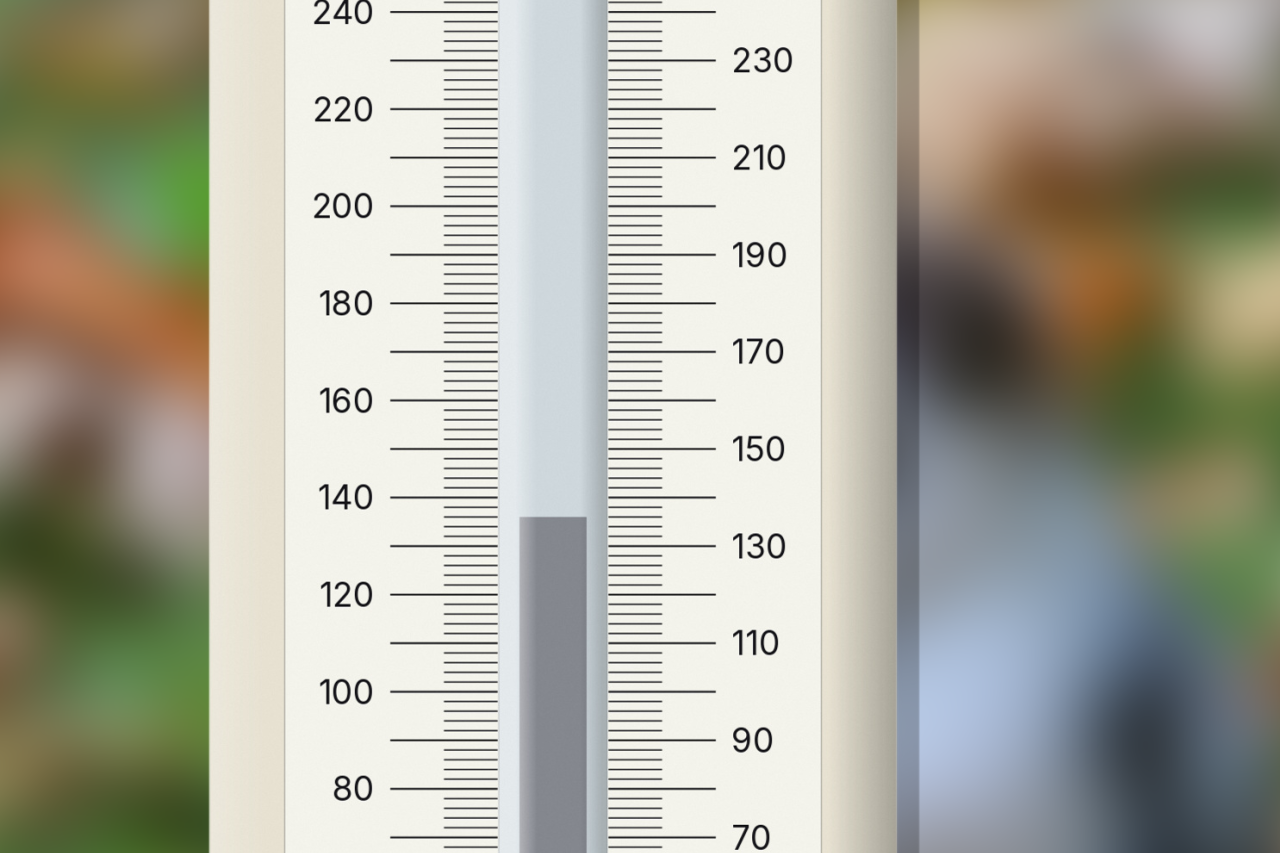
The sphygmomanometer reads 136mmHg
